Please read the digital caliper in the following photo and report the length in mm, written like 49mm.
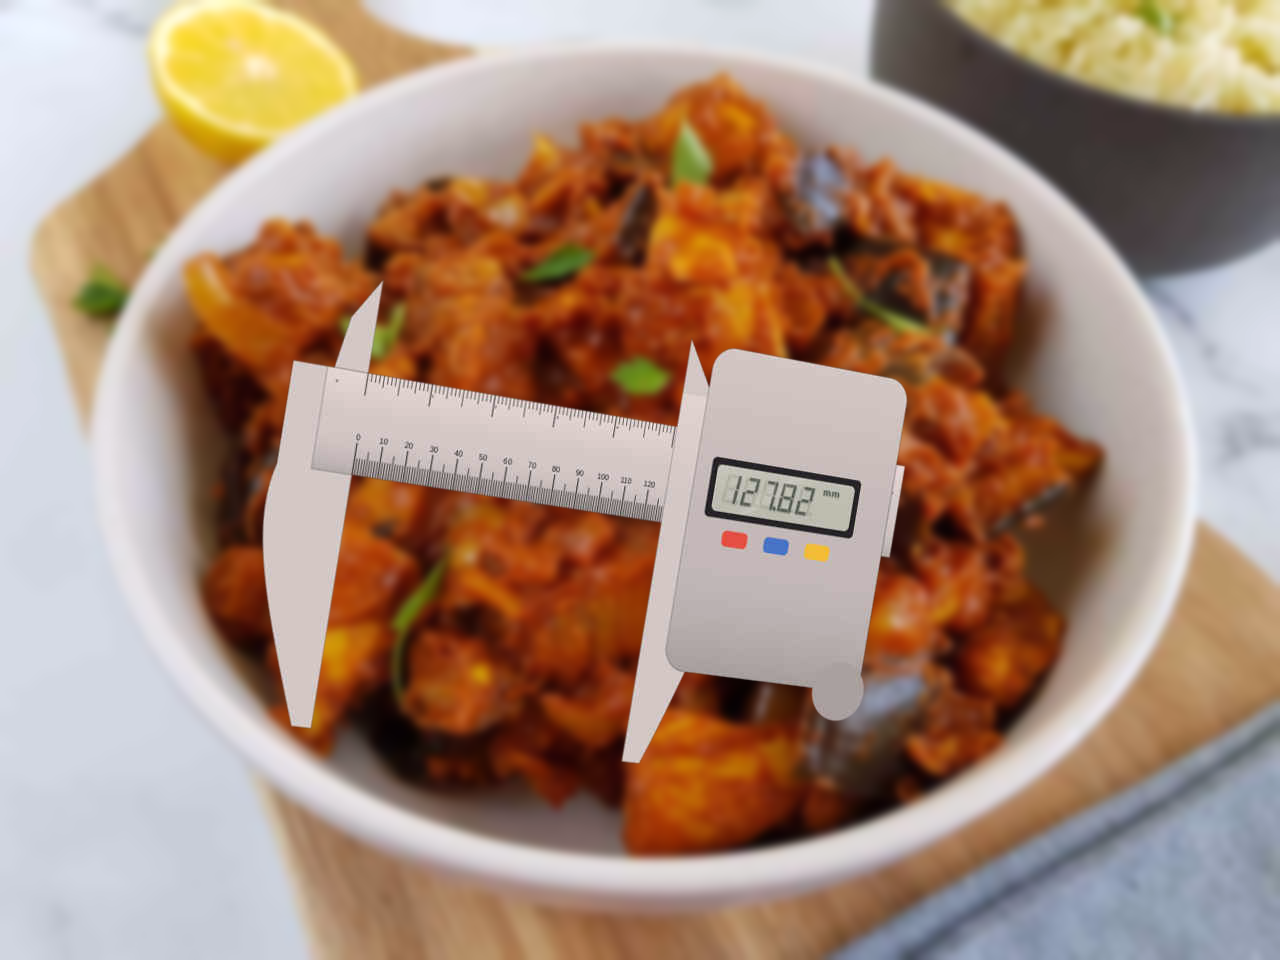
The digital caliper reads 127.82mm
